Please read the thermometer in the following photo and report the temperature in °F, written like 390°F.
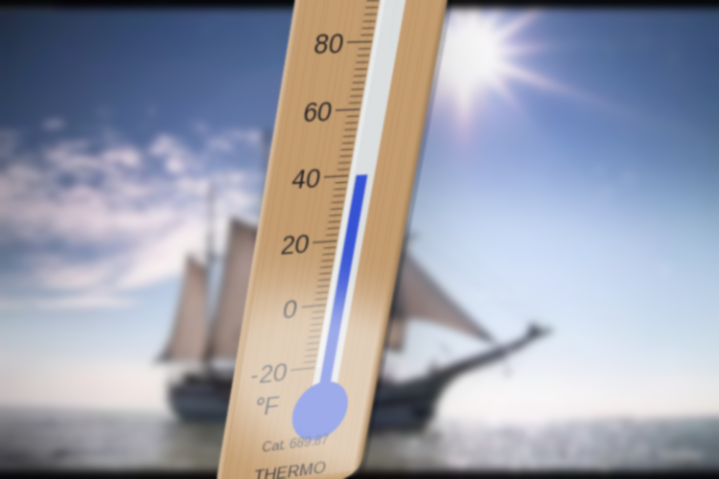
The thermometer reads 40°F
